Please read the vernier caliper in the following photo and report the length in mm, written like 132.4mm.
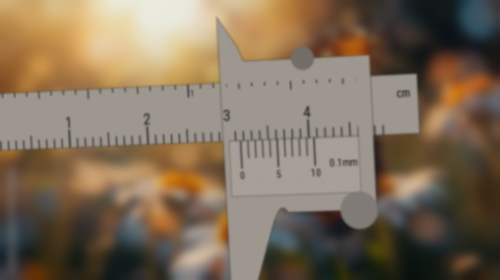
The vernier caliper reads 31.6mm
